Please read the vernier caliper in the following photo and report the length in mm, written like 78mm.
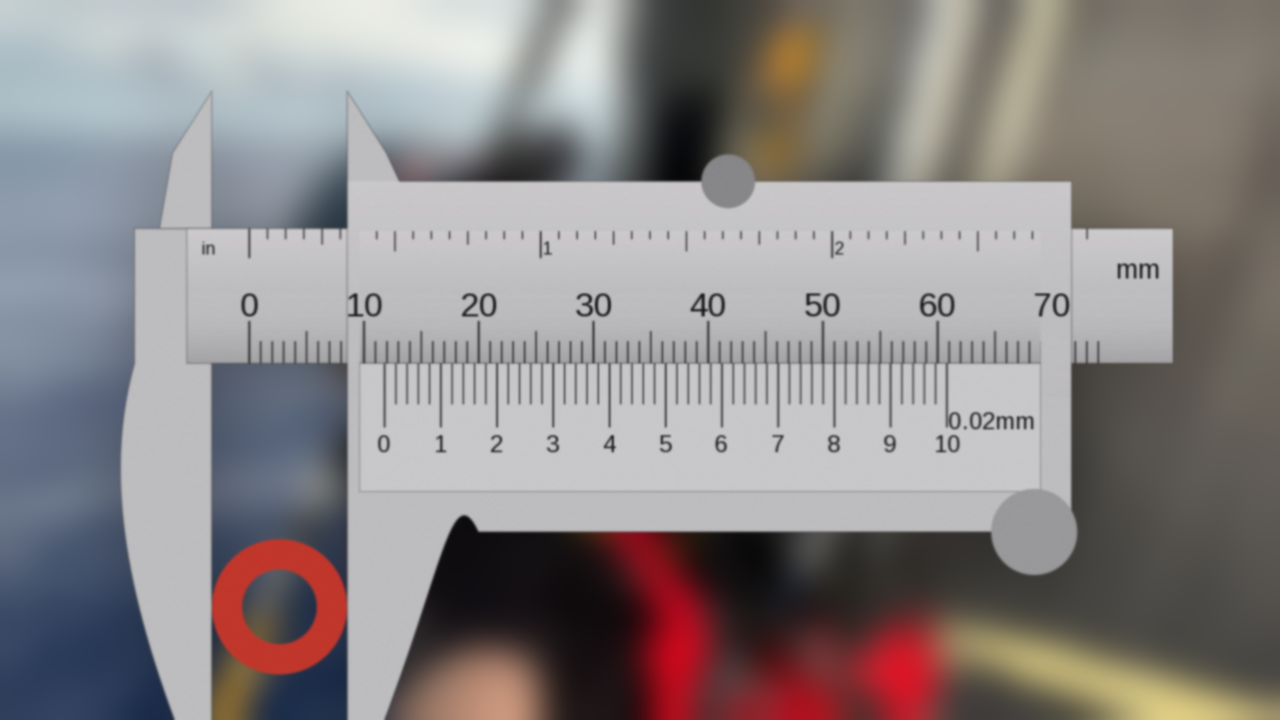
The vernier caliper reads 11.8mm
